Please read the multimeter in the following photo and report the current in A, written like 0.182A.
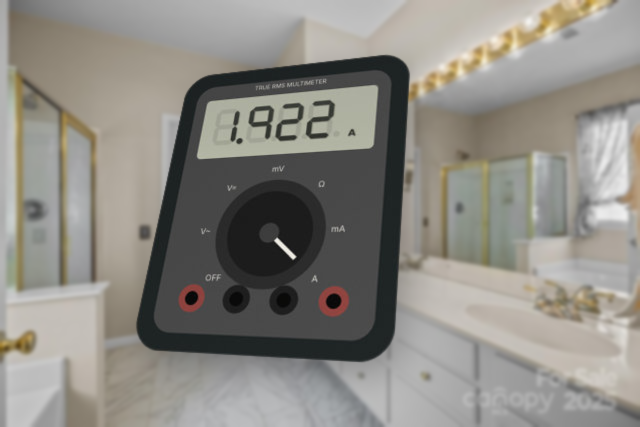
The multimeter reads 1.922A
